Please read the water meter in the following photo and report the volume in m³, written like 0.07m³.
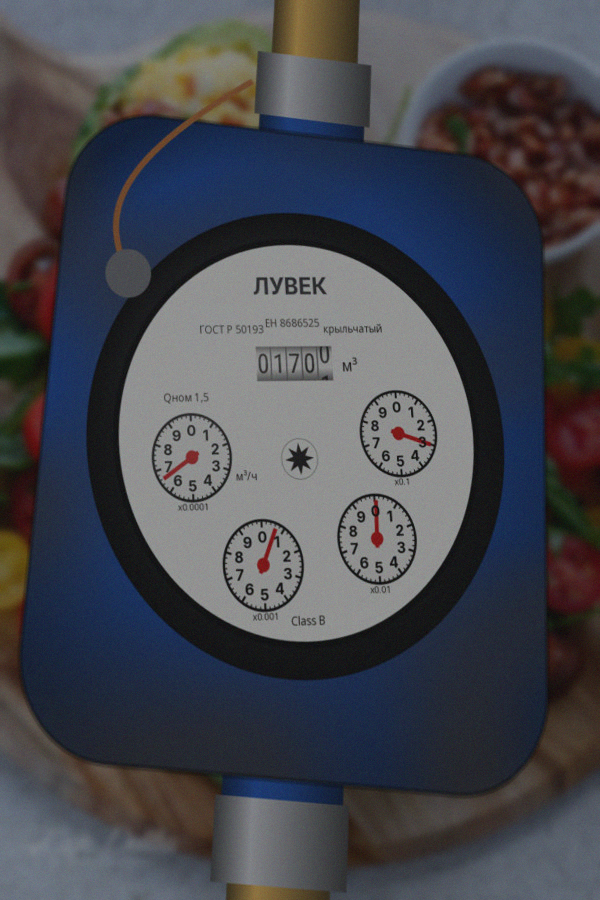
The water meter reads 1700.3006m³
